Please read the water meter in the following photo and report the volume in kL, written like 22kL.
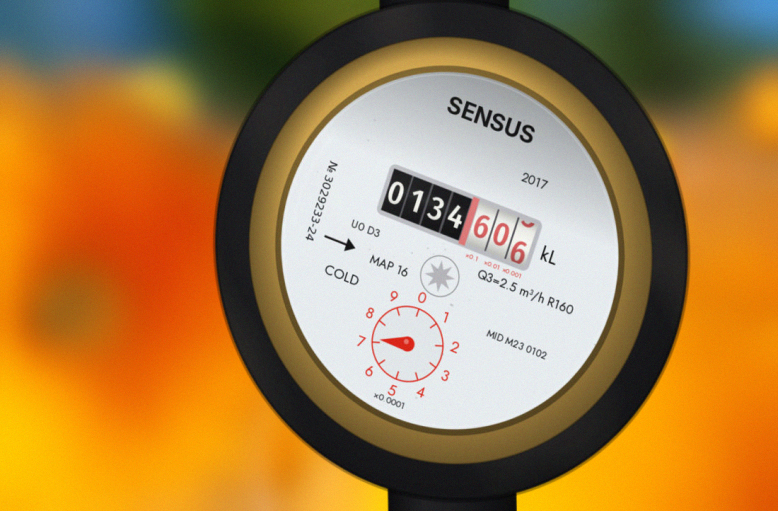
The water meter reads 134.6057kL
